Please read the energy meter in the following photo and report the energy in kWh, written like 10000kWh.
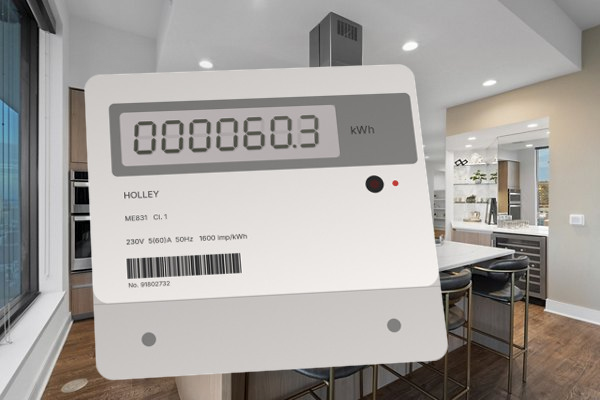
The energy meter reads 60.3kWh
